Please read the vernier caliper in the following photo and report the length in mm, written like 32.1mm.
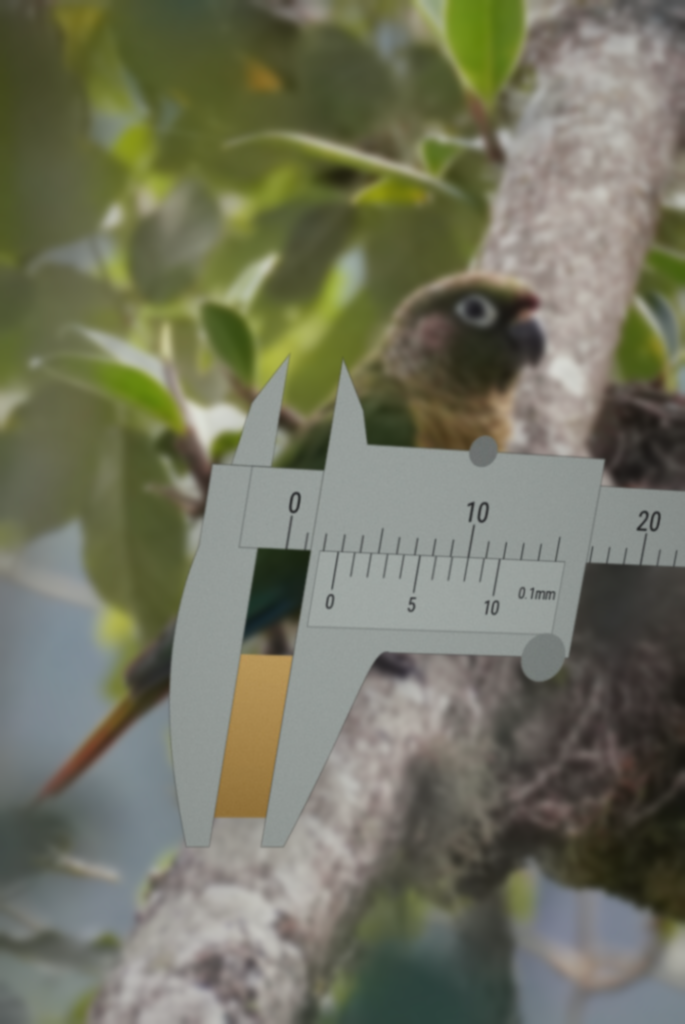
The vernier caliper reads 2.8mm
